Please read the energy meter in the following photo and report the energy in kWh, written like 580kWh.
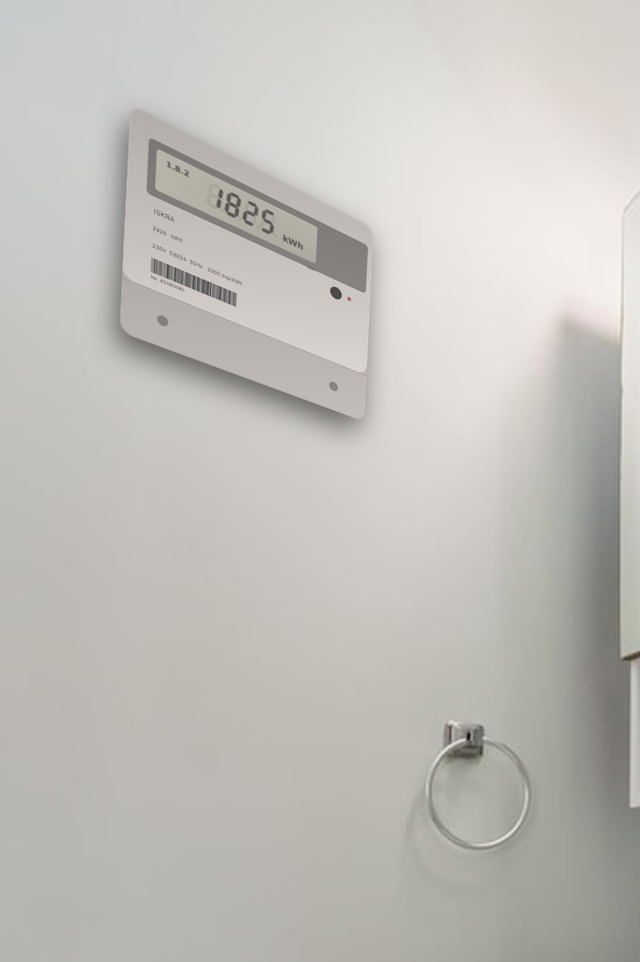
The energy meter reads 1825kWh
